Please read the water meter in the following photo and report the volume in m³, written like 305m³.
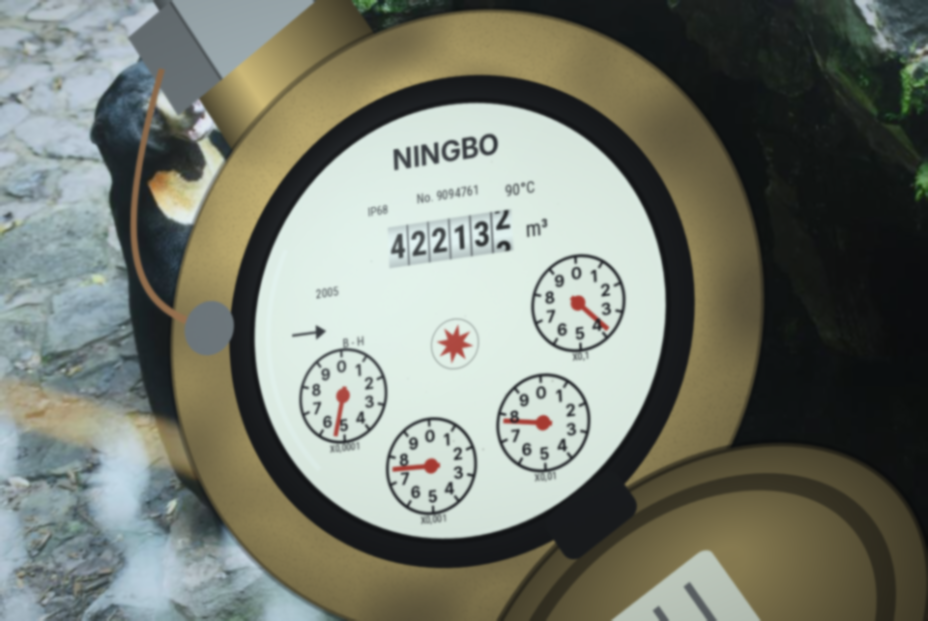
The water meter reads 422132.3775m³
